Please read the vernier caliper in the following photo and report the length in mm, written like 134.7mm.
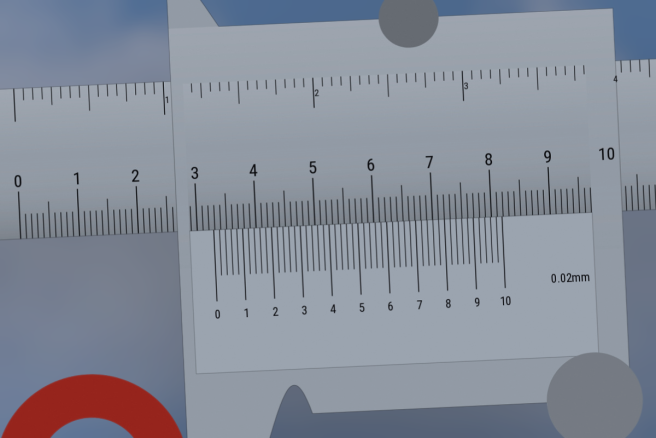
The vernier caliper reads 32.8mm
